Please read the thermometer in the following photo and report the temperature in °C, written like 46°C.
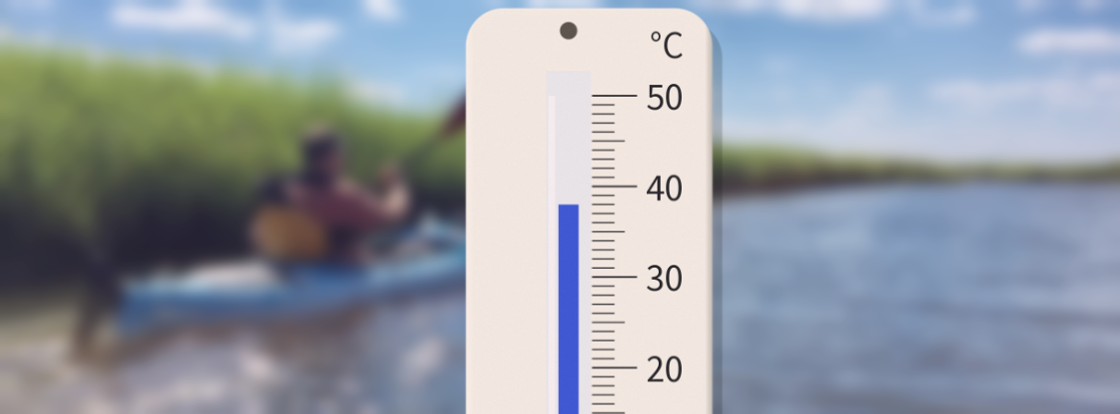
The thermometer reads 38°C
